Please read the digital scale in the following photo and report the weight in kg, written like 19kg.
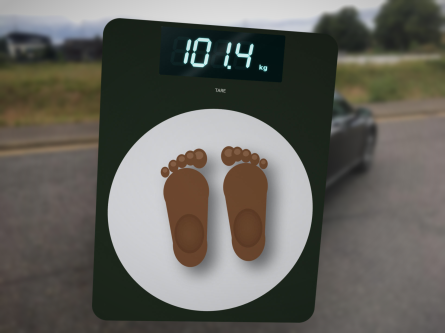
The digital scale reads 101.4kg
